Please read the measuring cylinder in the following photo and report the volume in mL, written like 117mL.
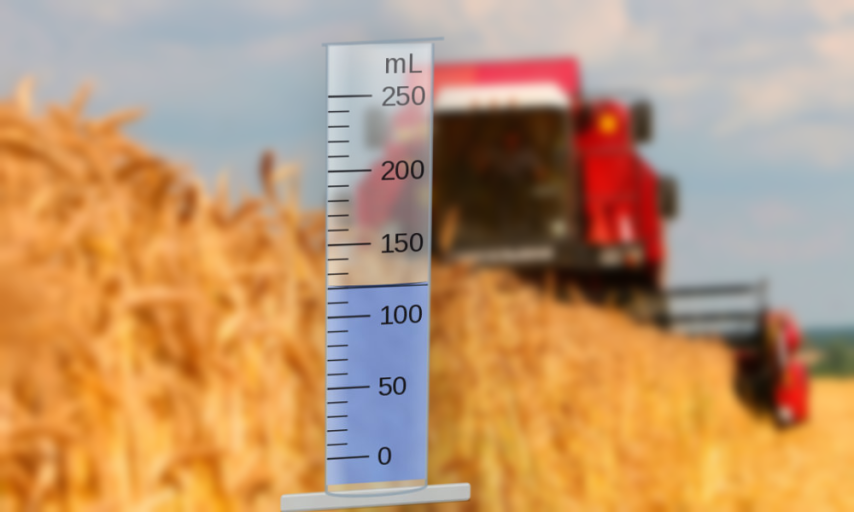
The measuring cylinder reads 120mL
